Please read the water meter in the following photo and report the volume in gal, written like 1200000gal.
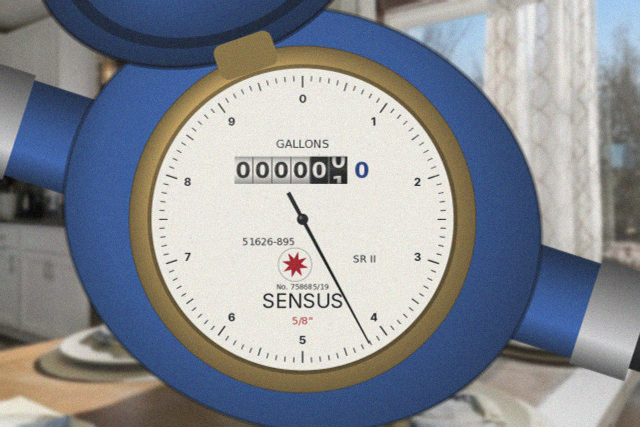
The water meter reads 4.2gal
